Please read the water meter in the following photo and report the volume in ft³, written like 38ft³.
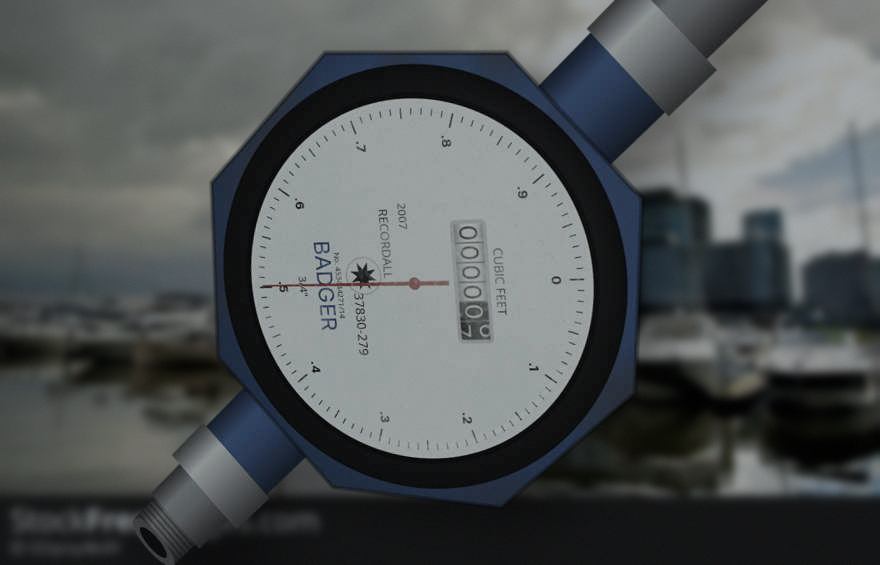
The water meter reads 6.50ft³
